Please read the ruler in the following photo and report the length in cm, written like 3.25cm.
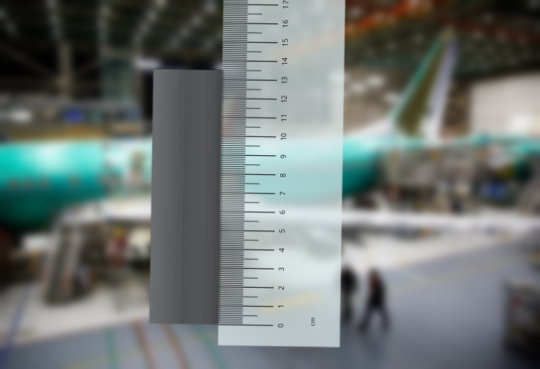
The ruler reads 13.5cm
